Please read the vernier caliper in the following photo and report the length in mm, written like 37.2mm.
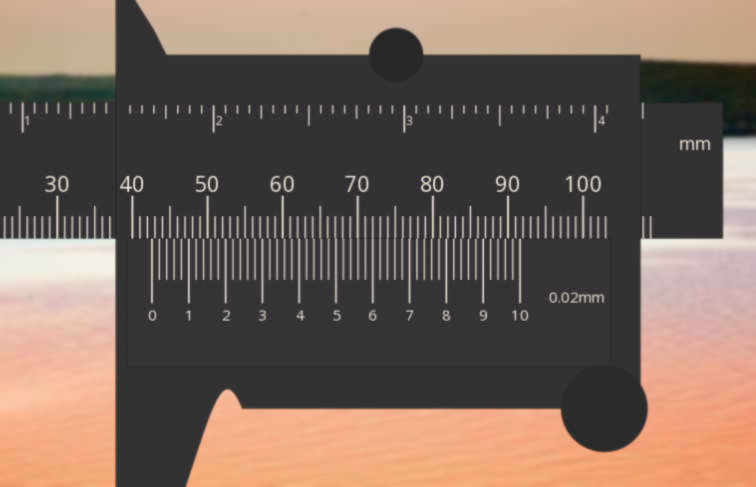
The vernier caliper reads 42.6mm
